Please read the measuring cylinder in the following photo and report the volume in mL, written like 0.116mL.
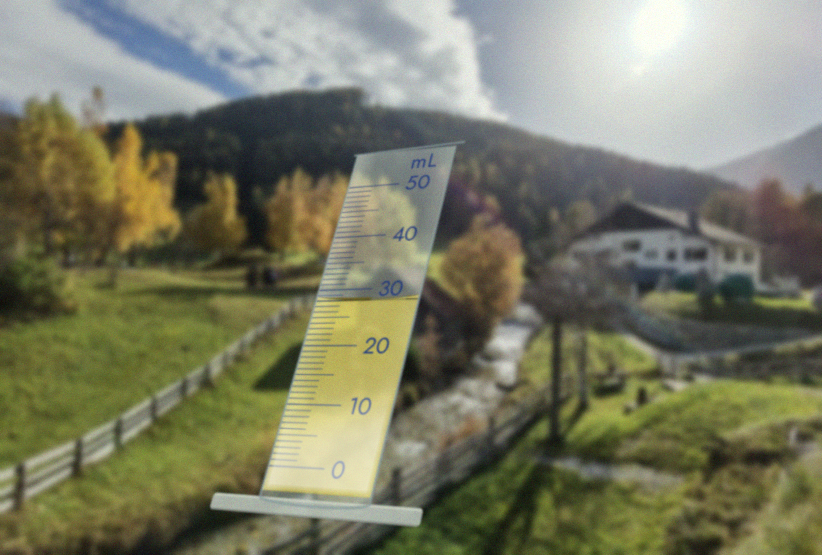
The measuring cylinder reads 28mL
